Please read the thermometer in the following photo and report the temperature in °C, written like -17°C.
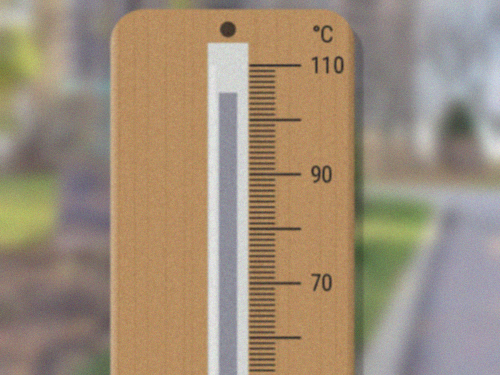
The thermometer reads 105°C
